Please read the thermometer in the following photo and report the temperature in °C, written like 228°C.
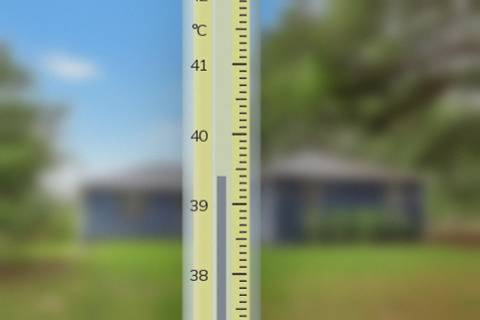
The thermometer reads 39.4°C
